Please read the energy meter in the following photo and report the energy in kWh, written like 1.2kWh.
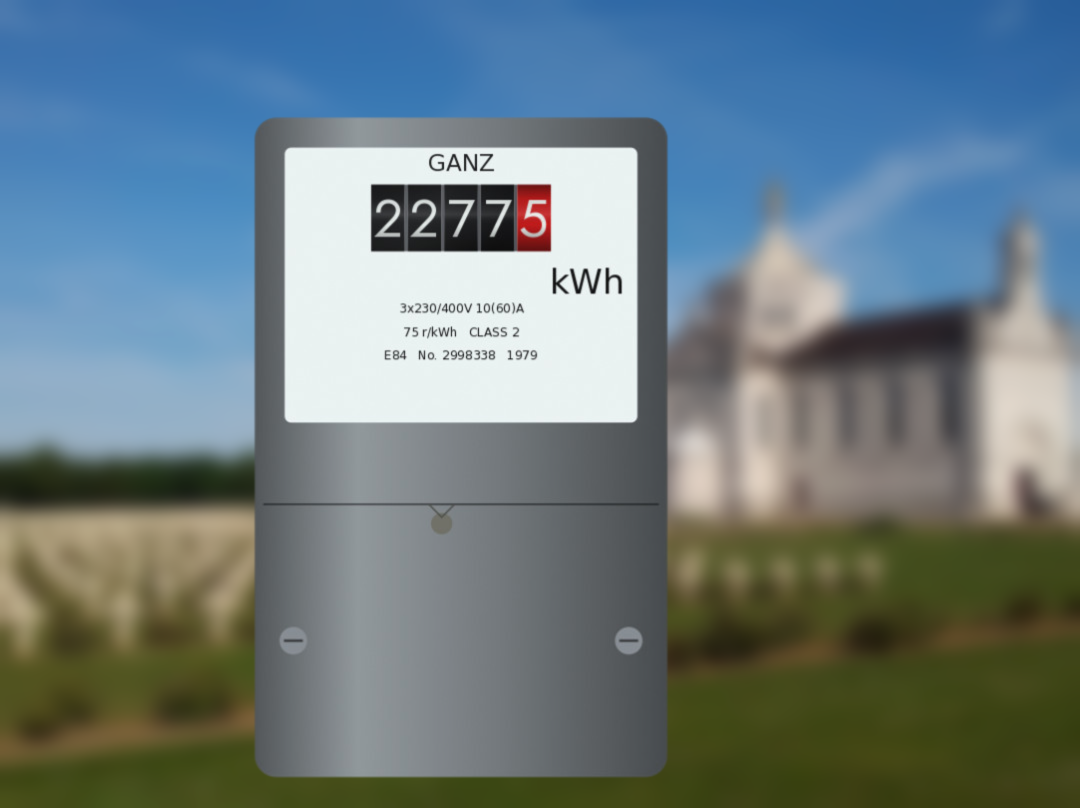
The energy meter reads 2277.5kWh
